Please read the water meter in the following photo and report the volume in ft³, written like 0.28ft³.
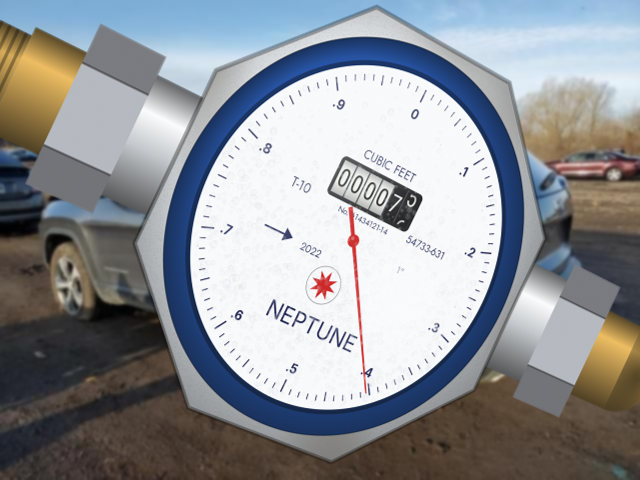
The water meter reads 75.40ft³
